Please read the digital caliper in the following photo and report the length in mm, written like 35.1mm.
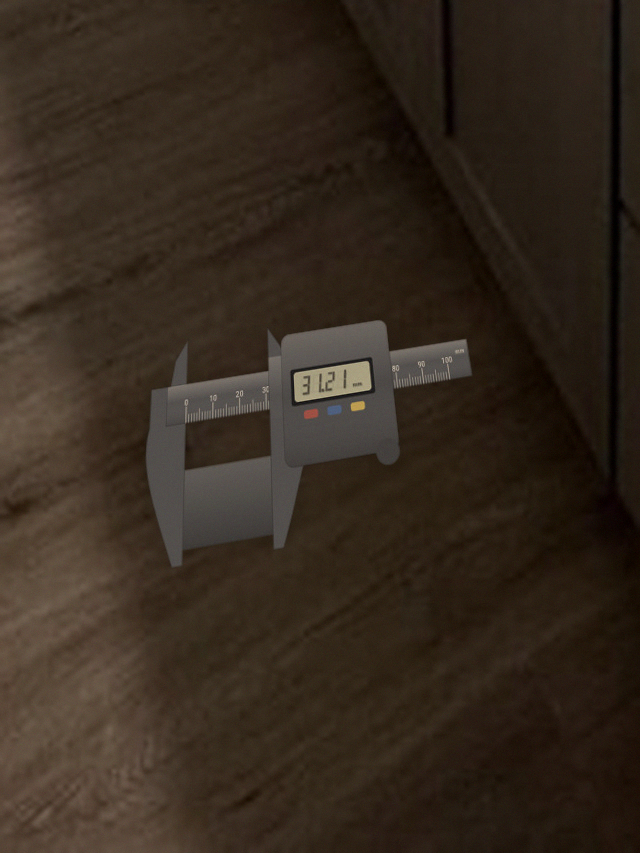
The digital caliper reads 31.21mm
